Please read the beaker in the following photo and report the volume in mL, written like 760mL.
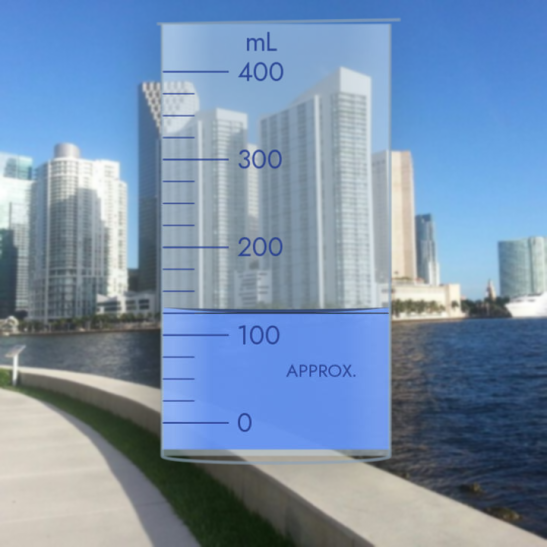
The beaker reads 125mL
